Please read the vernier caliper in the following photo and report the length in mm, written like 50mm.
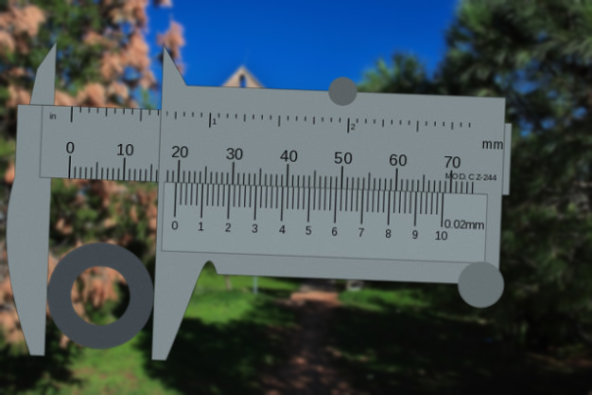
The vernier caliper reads 19.6mm
